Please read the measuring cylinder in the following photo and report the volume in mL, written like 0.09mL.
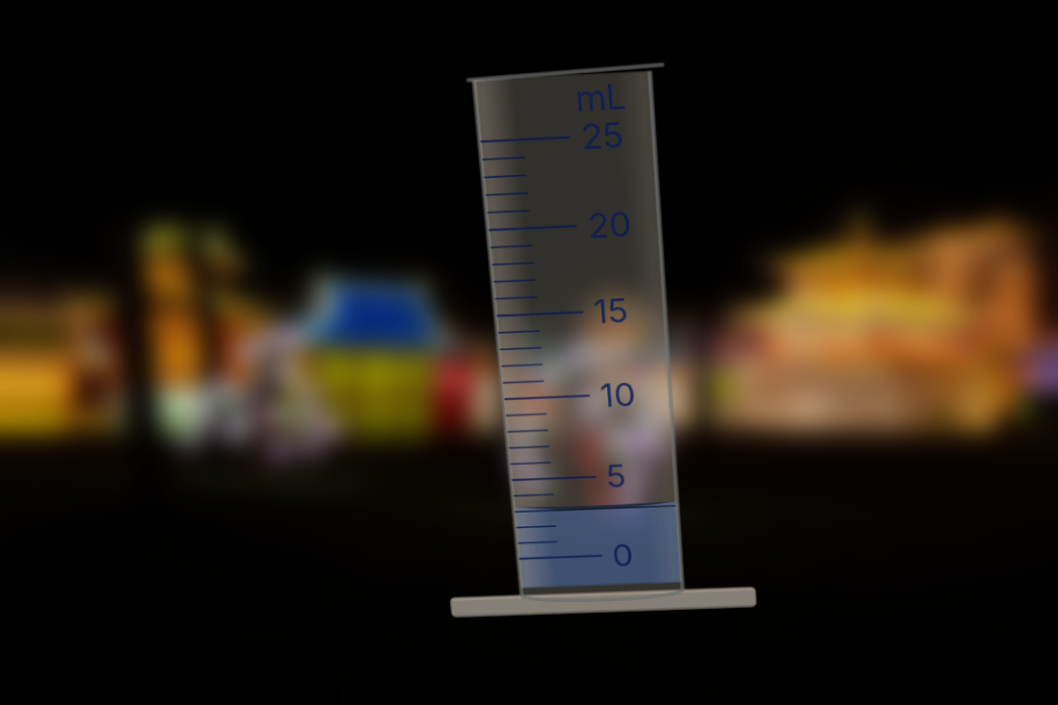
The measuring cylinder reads 3mL
